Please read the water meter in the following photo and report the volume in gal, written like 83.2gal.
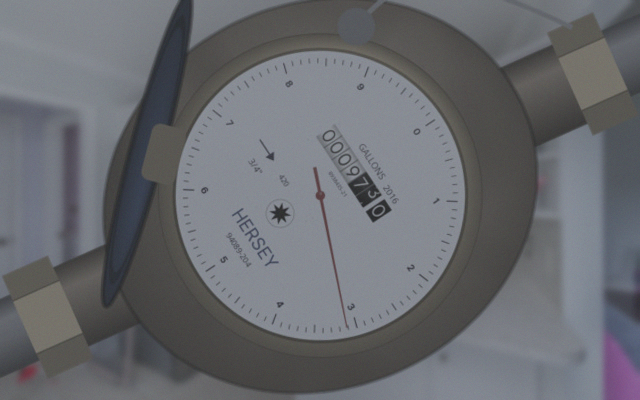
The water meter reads 9733.1gal
